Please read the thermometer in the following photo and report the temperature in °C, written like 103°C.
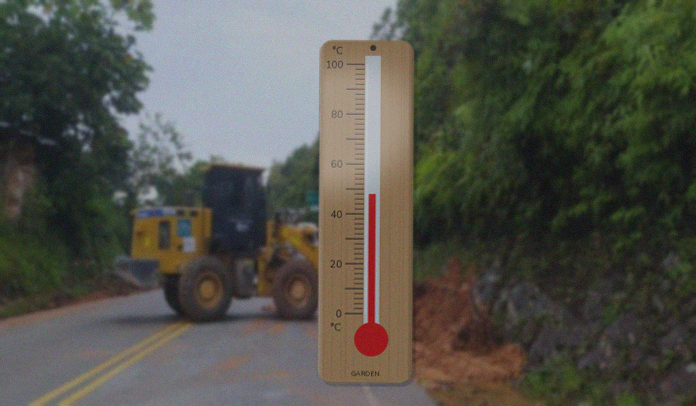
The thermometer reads 48°C
